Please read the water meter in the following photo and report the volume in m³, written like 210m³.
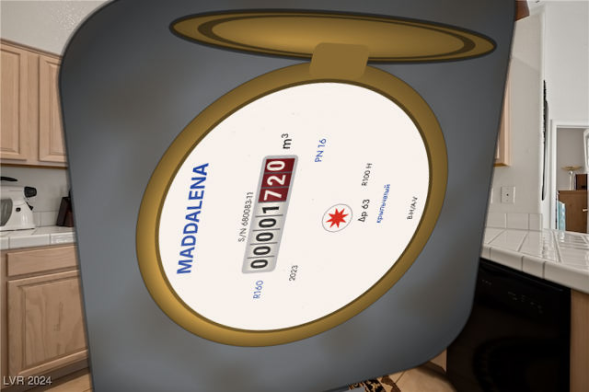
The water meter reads 1.720m³
